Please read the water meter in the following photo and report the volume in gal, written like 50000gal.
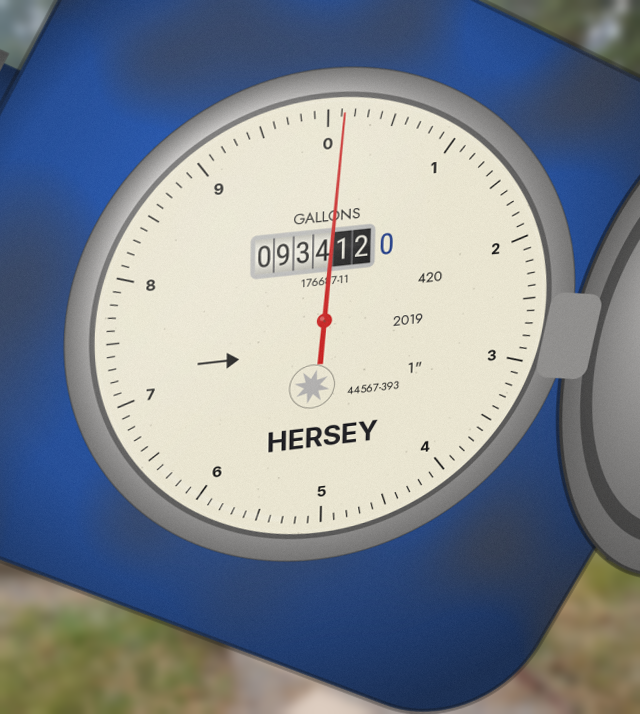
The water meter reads 934120.1gal
